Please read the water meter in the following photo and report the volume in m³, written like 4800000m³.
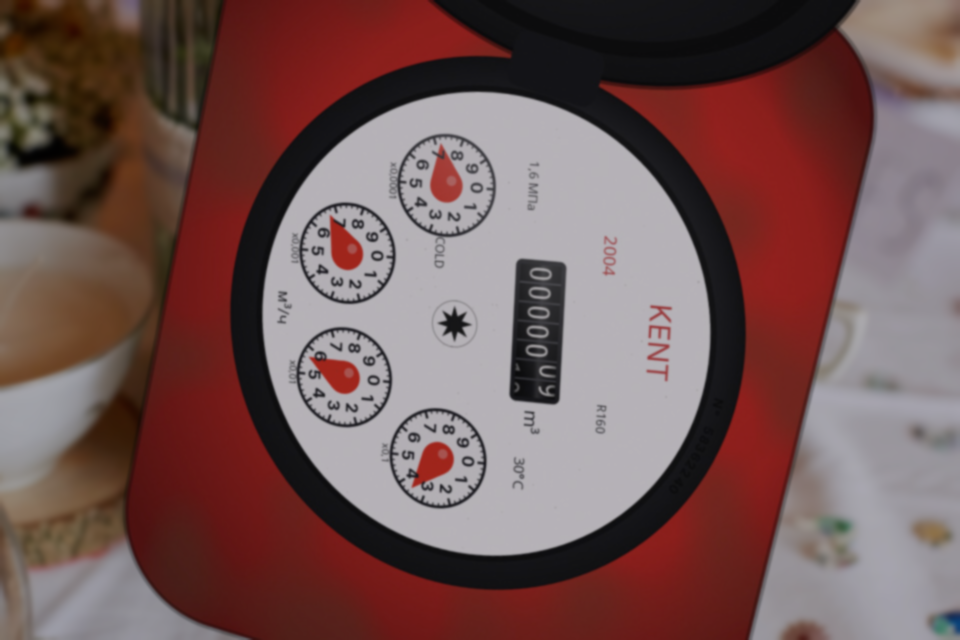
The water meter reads 9.3567m³
